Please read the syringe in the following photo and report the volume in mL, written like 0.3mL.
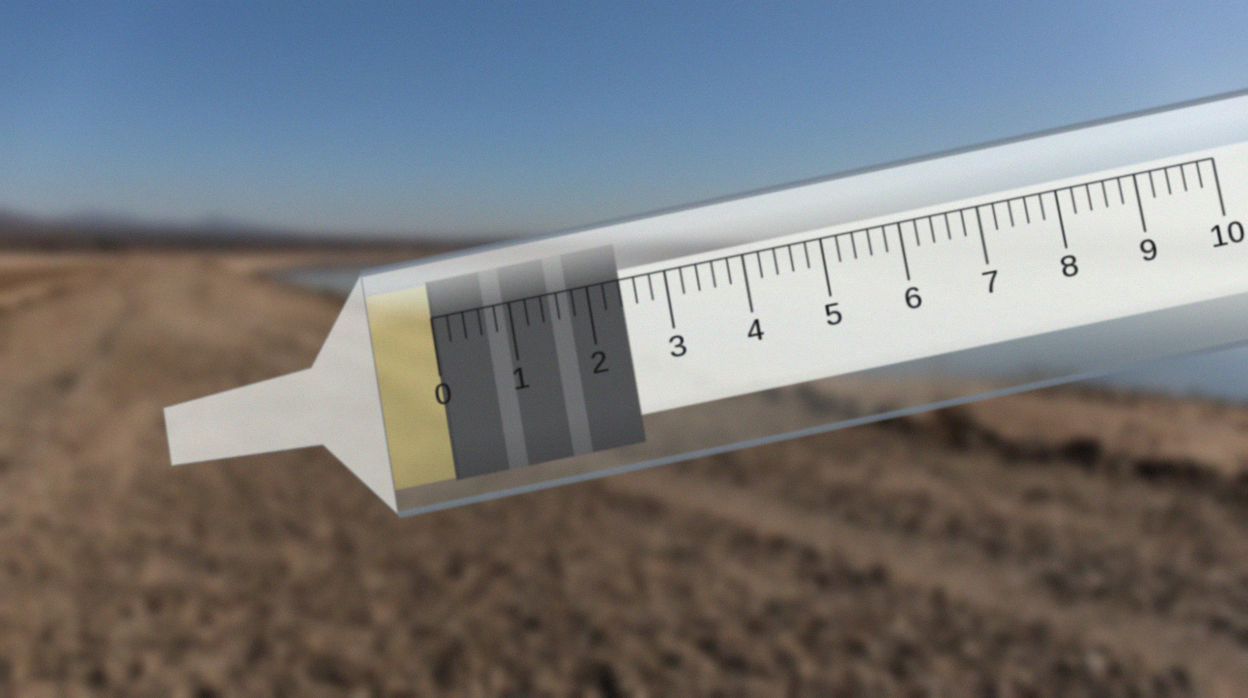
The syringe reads 0mL
